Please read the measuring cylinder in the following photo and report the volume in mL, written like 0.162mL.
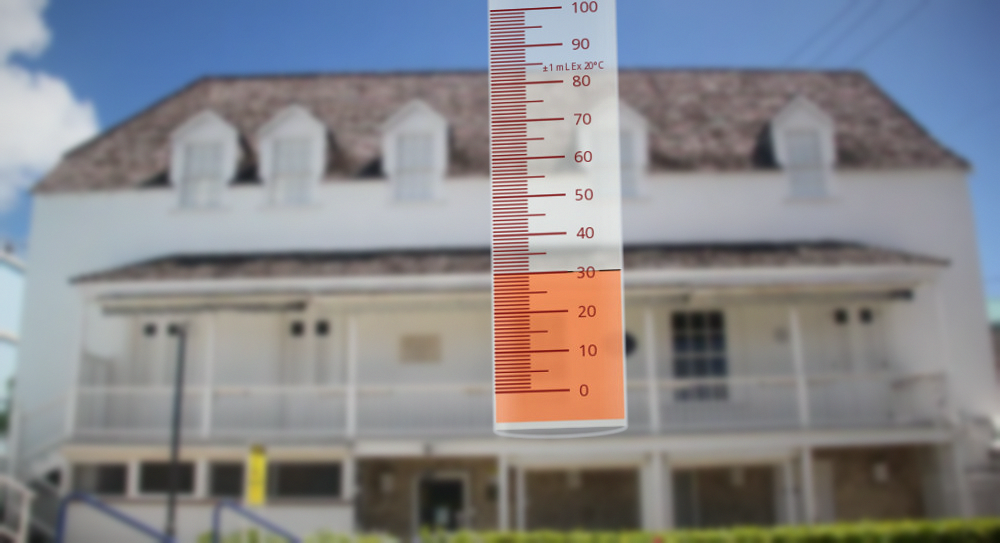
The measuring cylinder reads 30mL
